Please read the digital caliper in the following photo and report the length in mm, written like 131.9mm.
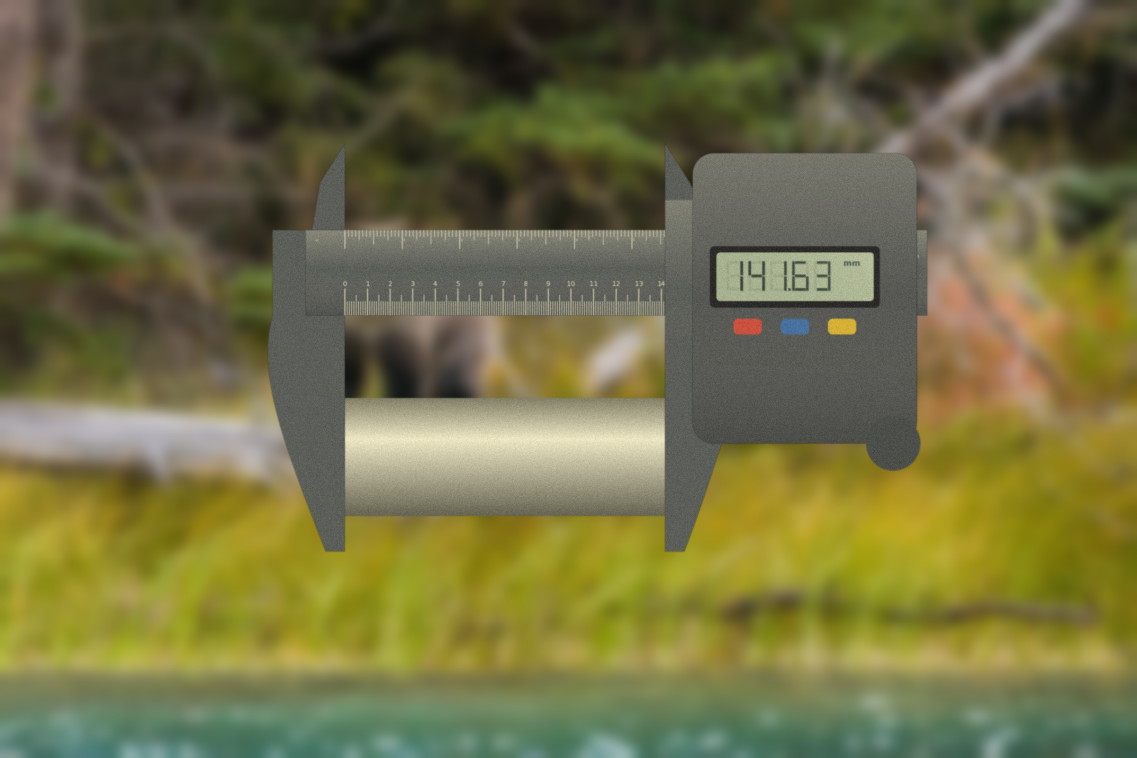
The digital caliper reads 141.63mm
